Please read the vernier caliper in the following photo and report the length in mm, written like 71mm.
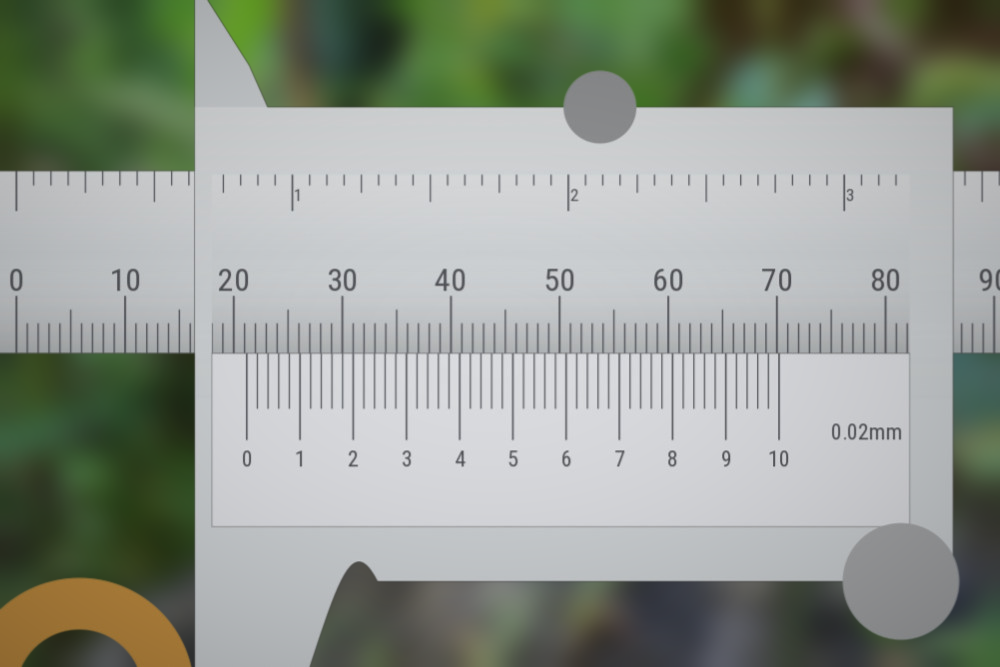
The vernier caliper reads 21.2mm
